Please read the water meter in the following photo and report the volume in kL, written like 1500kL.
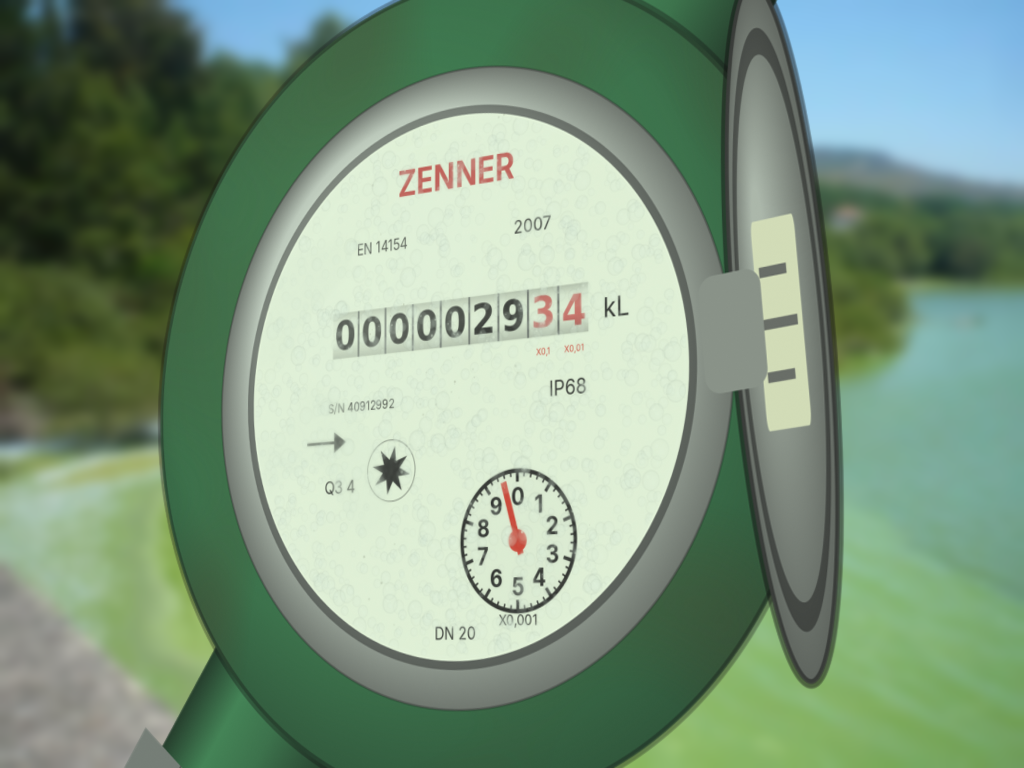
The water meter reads 29.339kL
